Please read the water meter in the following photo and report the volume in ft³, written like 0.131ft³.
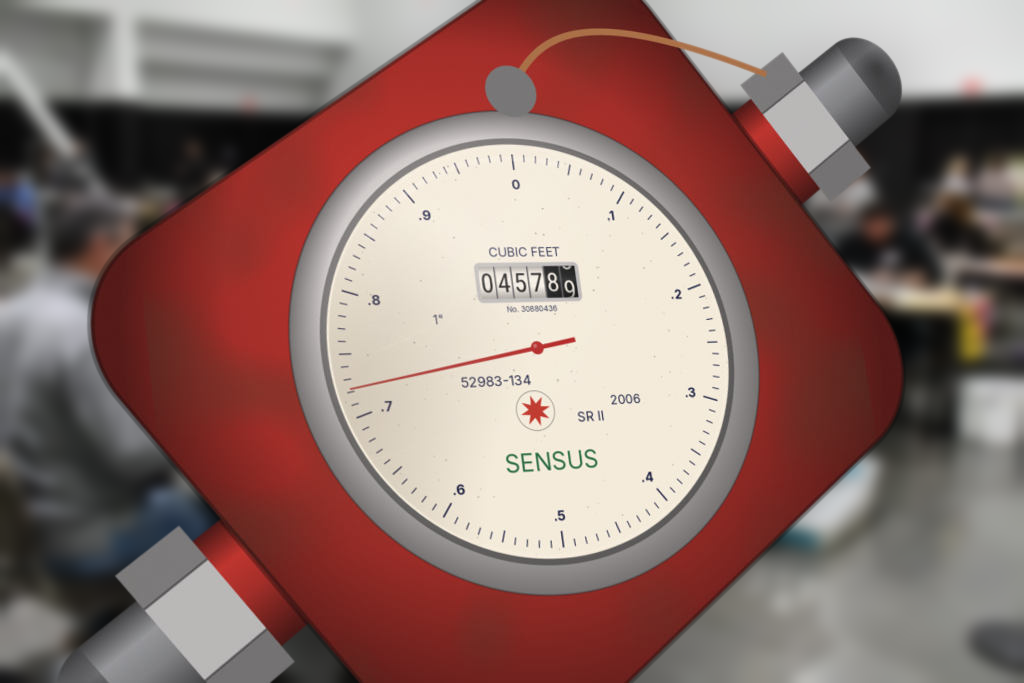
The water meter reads 45788.72ft³
